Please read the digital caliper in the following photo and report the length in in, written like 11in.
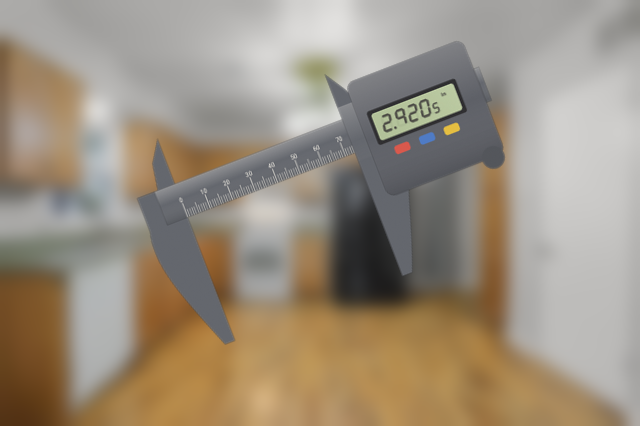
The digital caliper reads 2.9205in
